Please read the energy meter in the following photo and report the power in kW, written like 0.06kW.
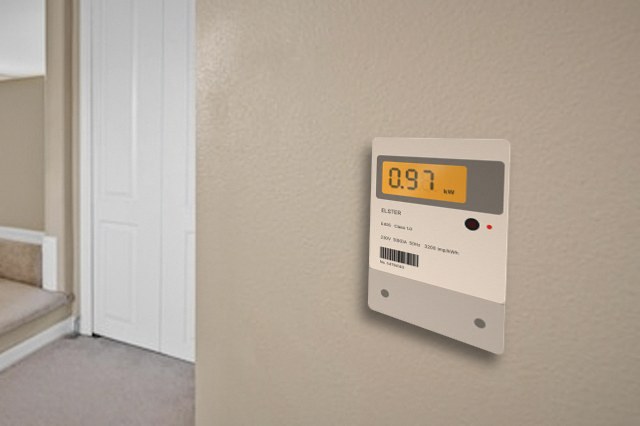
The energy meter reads 0.97kW
